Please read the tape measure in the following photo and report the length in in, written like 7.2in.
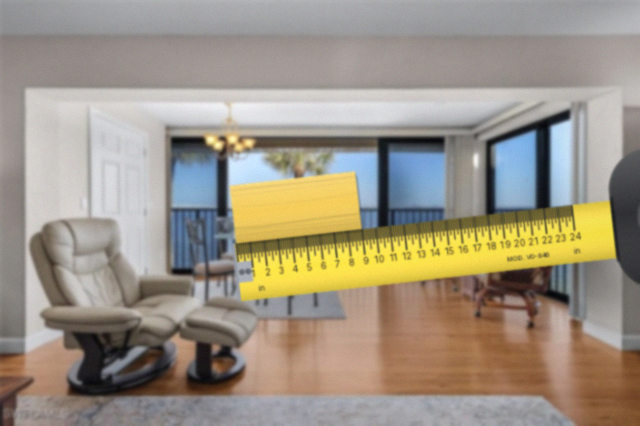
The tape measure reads 9in
